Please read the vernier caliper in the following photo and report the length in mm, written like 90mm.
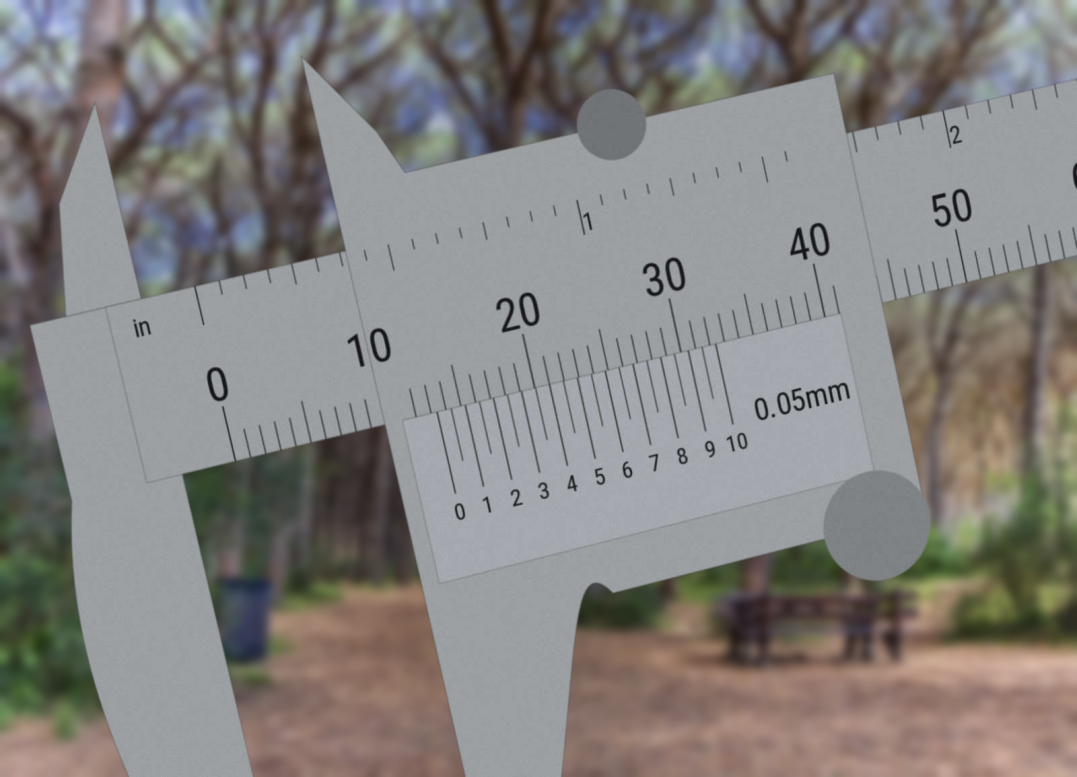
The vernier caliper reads 13.4mm
